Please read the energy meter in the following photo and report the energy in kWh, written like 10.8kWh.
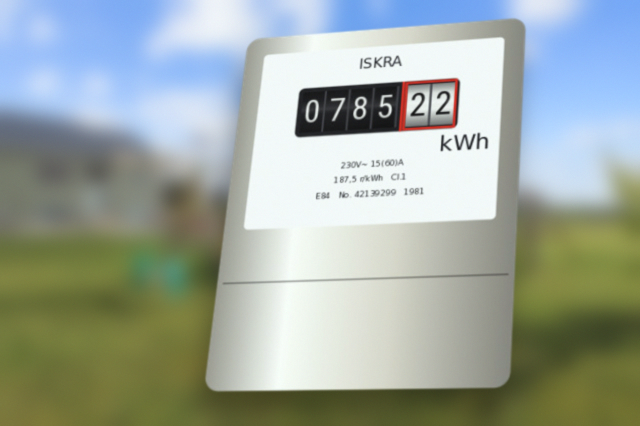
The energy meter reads 785.22kWh
